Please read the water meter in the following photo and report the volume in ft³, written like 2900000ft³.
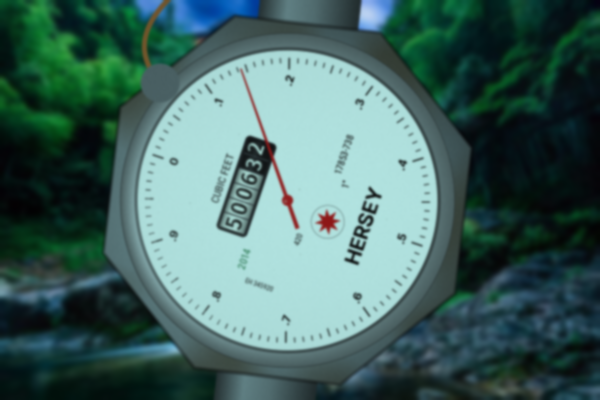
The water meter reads 500632.14ft³
